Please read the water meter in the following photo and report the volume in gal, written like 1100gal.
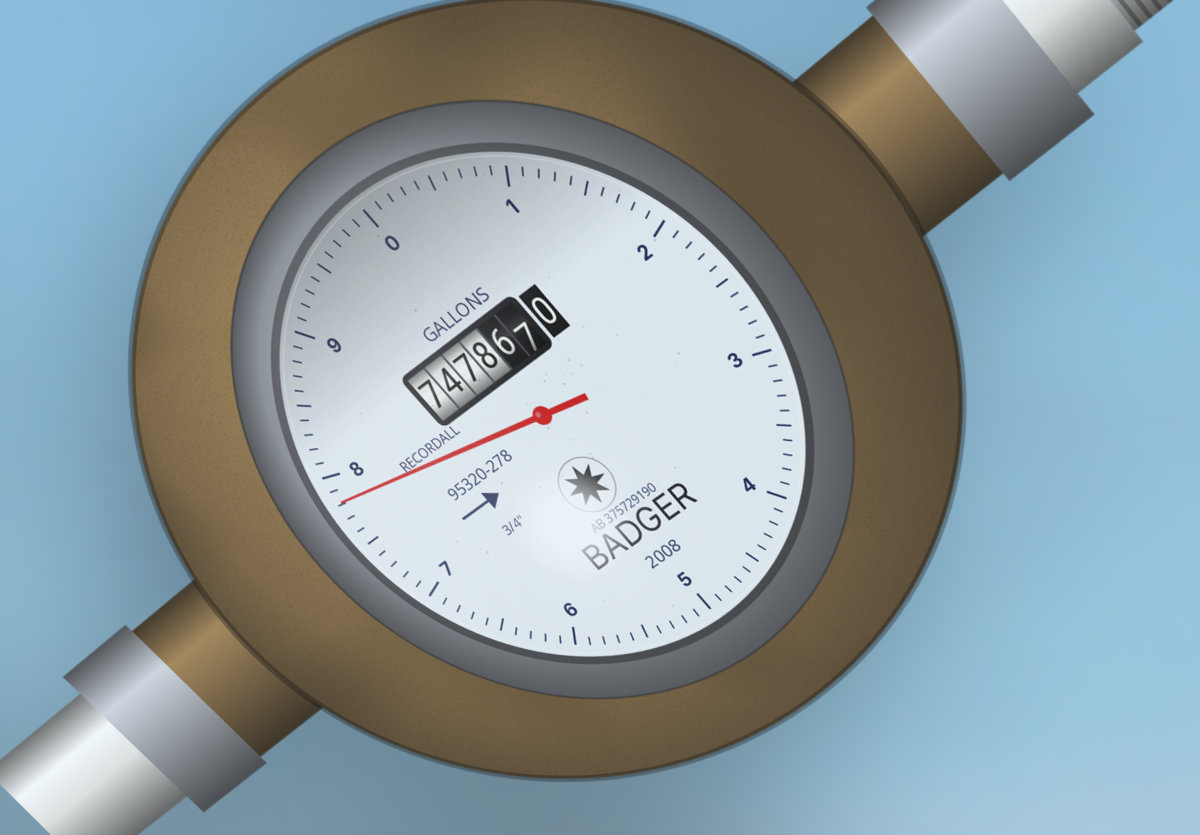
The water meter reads 7478667.8gal
